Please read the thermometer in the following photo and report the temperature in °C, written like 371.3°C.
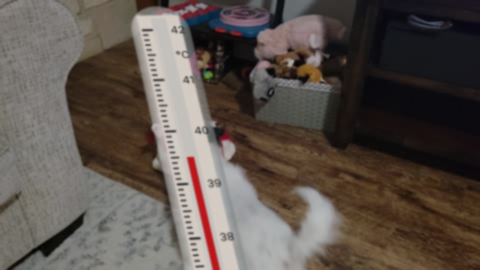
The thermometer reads 39.5°C
